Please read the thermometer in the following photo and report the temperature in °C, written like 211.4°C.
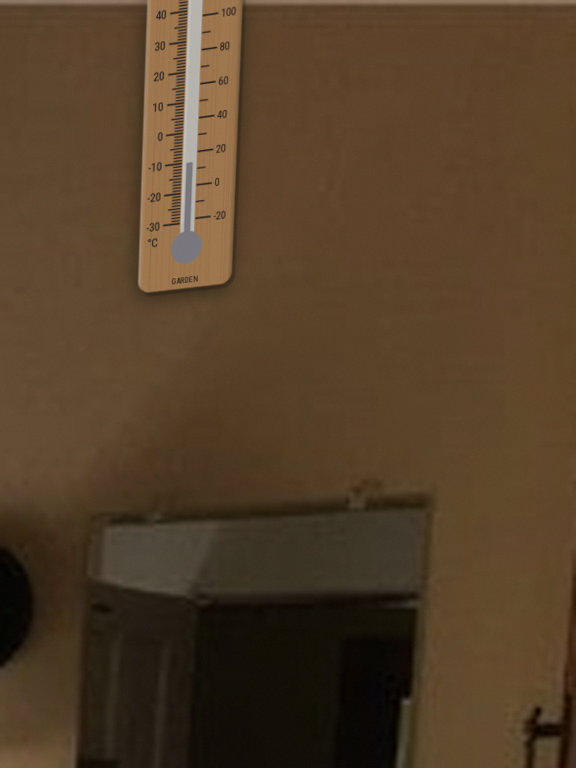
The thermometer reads -10°C
